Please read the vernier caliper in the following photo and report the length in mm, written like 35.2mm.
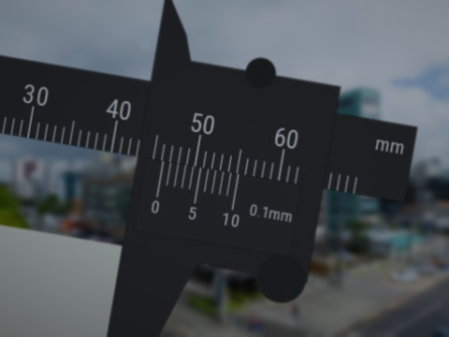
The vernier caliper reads 46.2mm
